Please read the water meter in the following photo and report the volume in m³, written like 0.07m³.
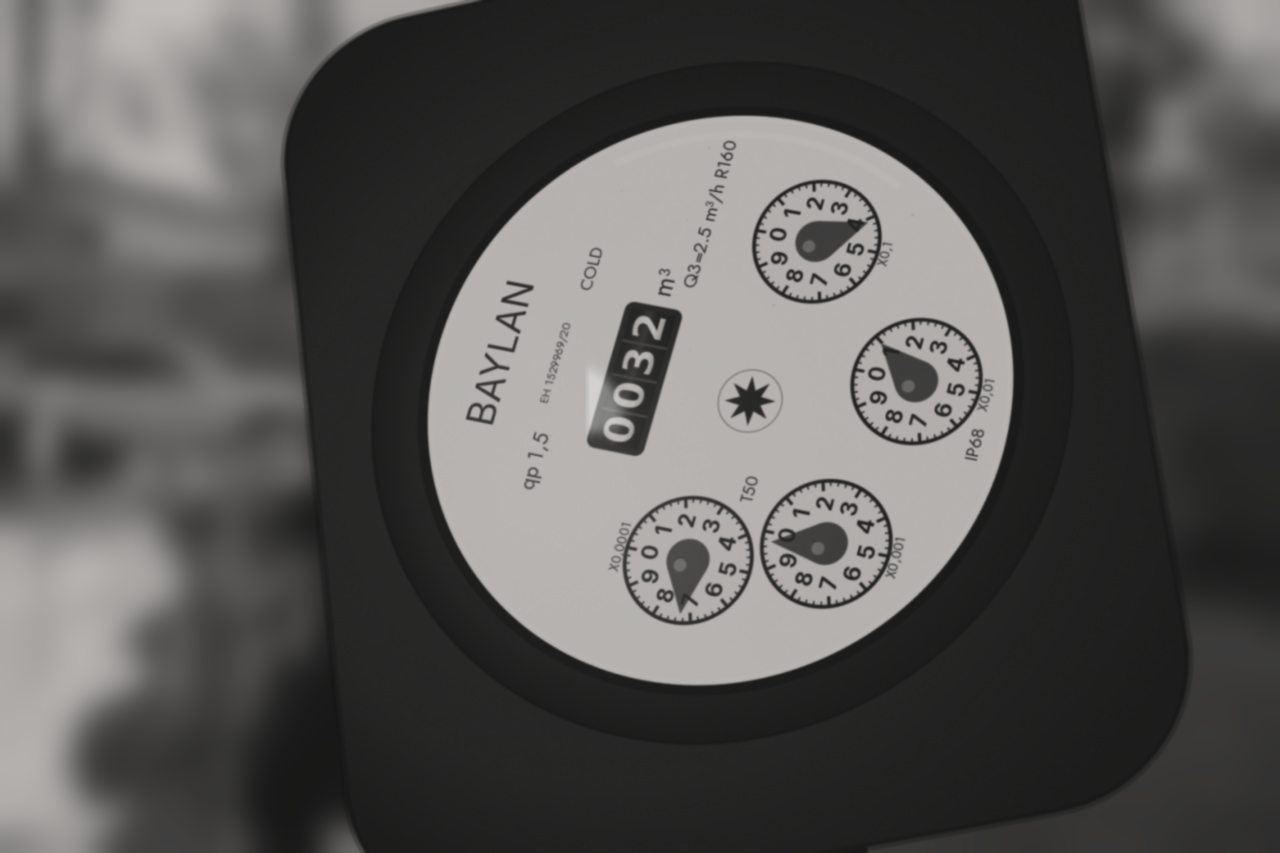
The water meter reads 32.4097m³
